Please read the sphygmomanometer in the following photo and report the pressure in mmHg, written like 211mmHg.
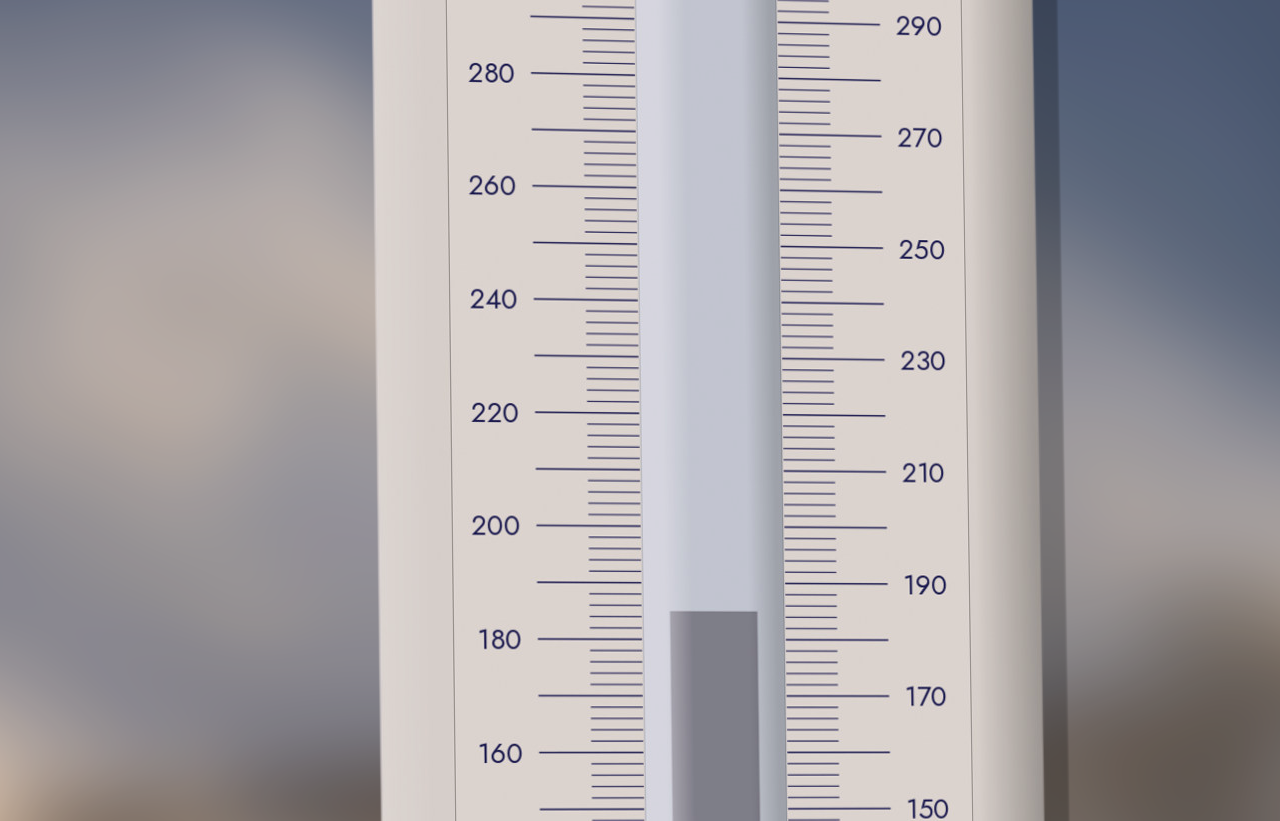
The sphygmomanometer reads 185mmHg
